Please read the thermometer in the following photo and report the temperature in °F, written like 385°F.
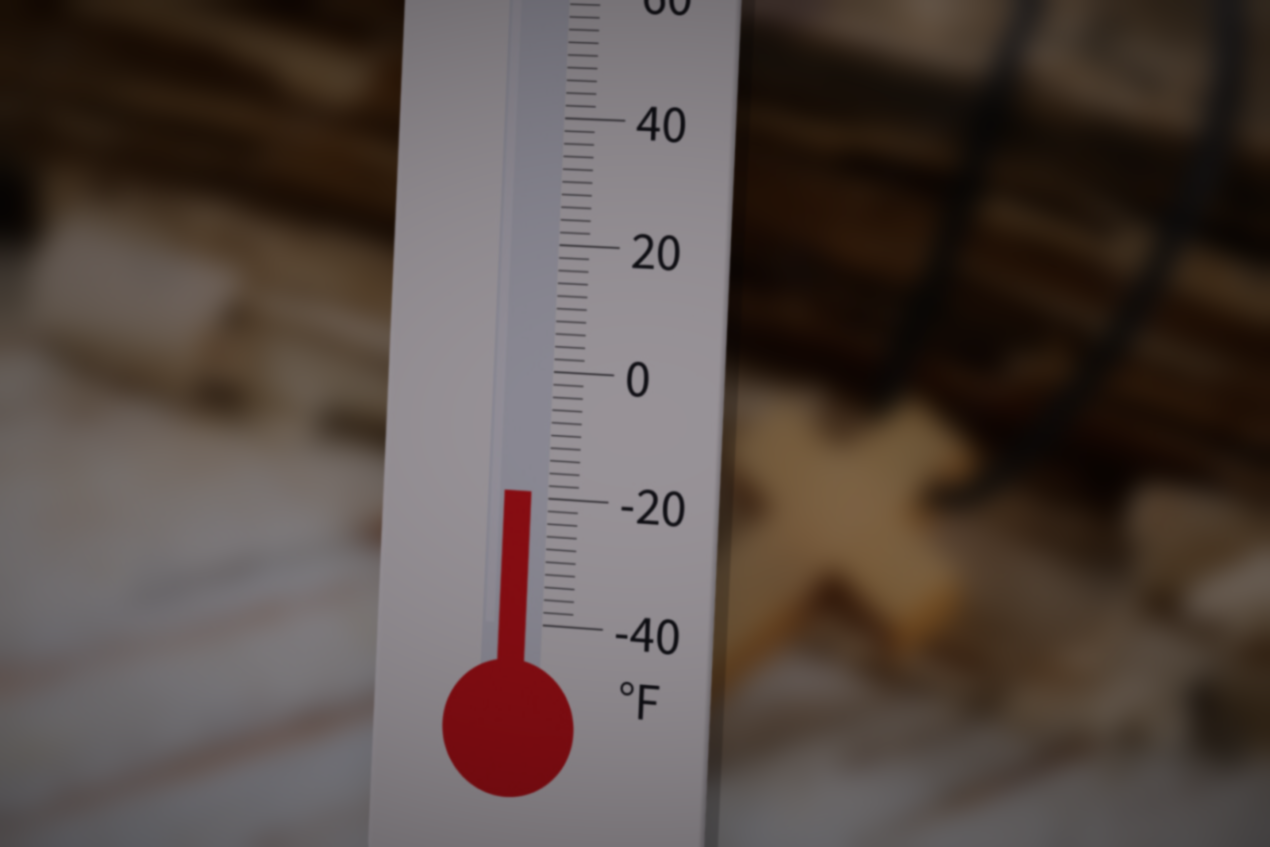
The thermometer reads -19°F
